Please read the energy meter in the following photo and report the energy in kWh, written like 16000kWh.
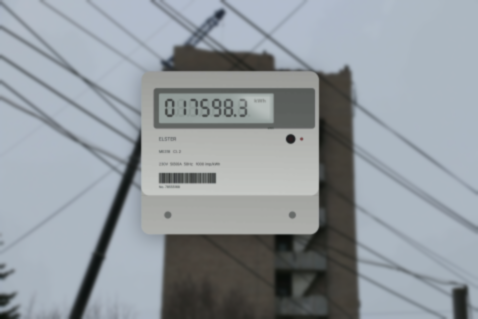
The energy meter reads 17598.3kWh
